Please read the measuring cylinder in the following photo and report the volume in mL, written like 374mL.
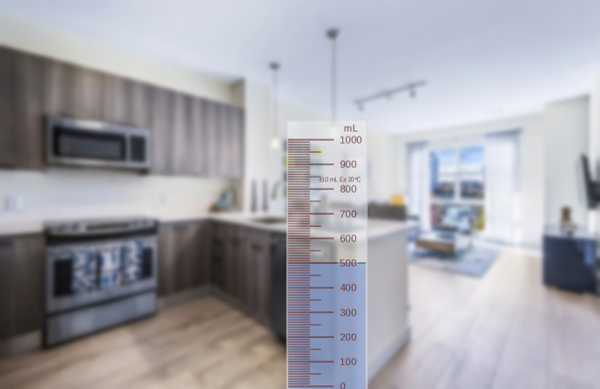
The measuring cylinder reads 500mL
